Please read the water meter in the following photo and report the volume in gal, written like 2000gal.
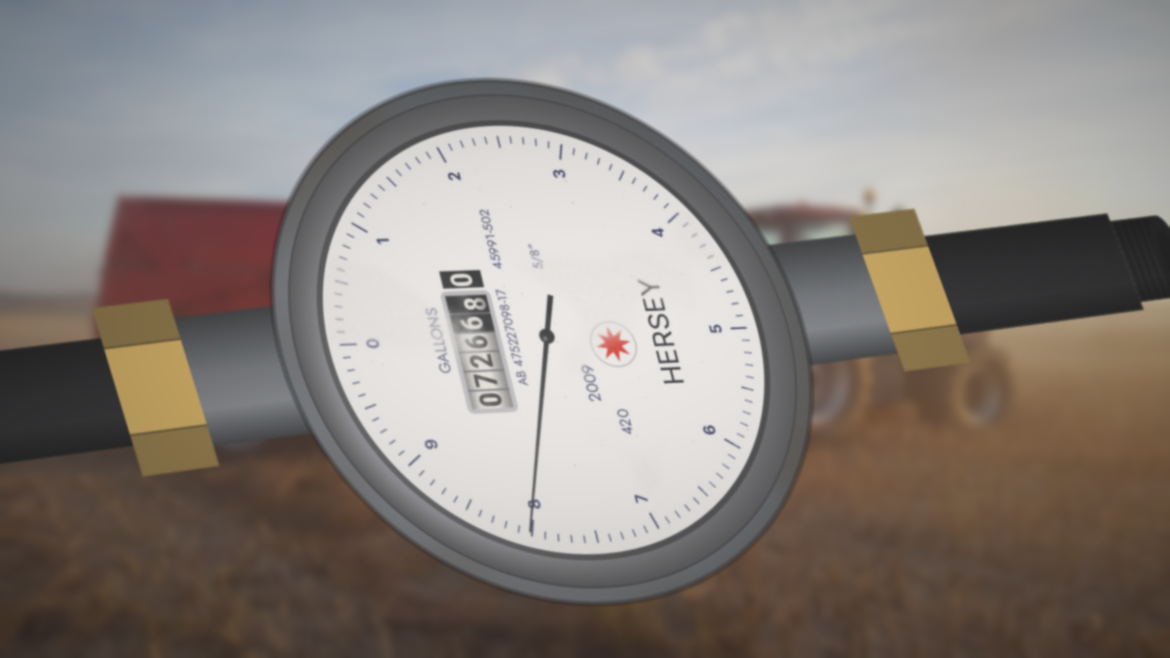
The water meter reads 726678.0gal
